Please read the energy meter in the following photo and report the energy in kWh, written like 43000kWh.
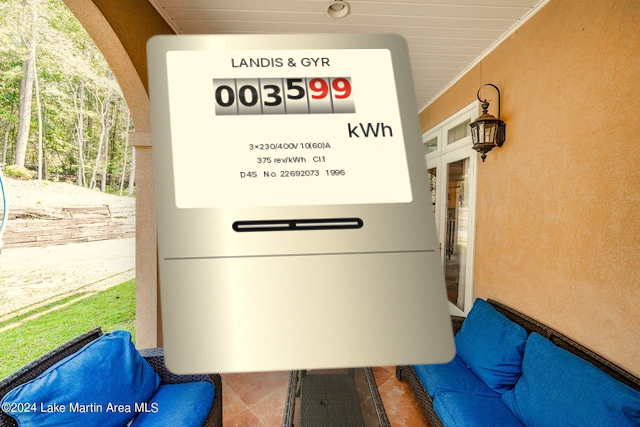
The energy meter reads 35.99kWh
